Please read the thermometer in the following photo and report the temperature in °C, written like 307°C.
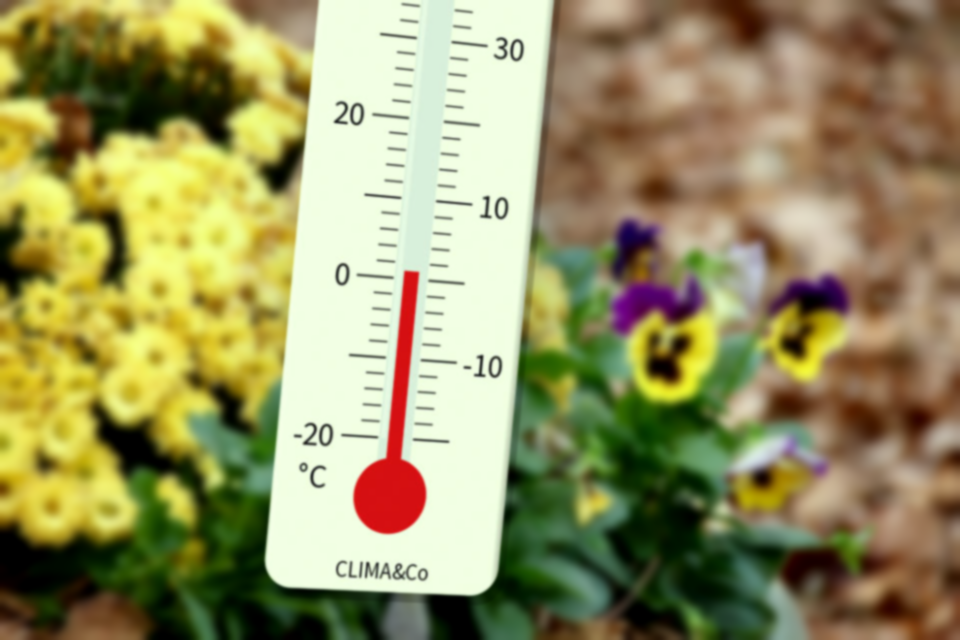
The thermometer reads 1°C
